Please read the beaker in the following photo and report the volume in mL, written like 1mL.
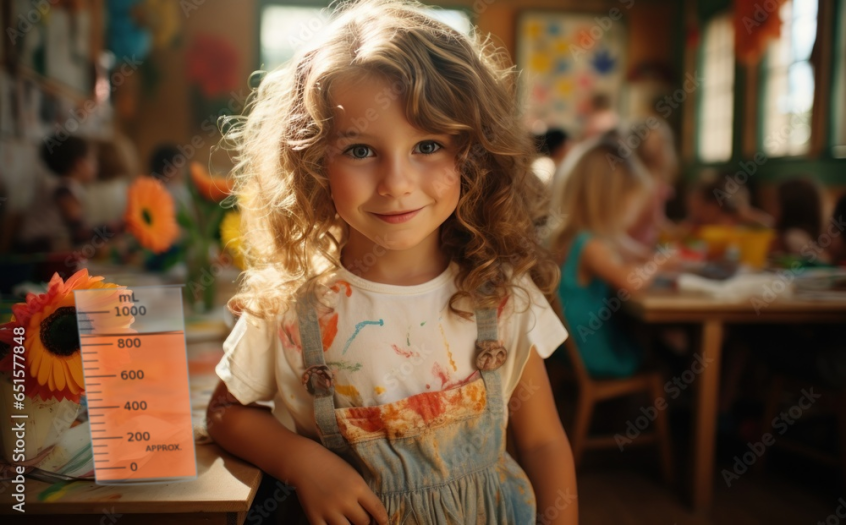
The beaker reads 850mL
